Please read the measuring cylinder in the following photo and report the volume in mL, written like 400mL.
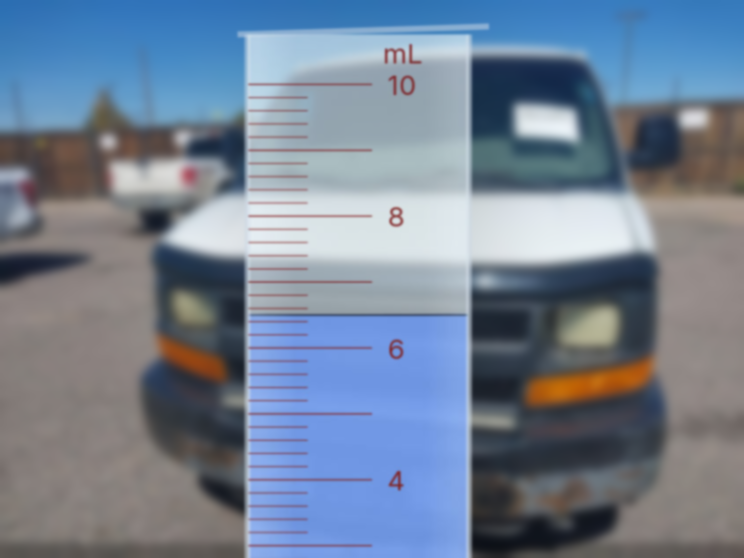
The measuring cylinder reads 6.5mL
